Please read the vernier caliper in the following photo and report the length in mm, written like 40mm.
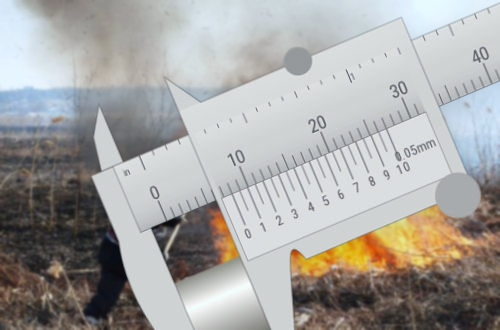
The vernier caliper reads 8.0mm
